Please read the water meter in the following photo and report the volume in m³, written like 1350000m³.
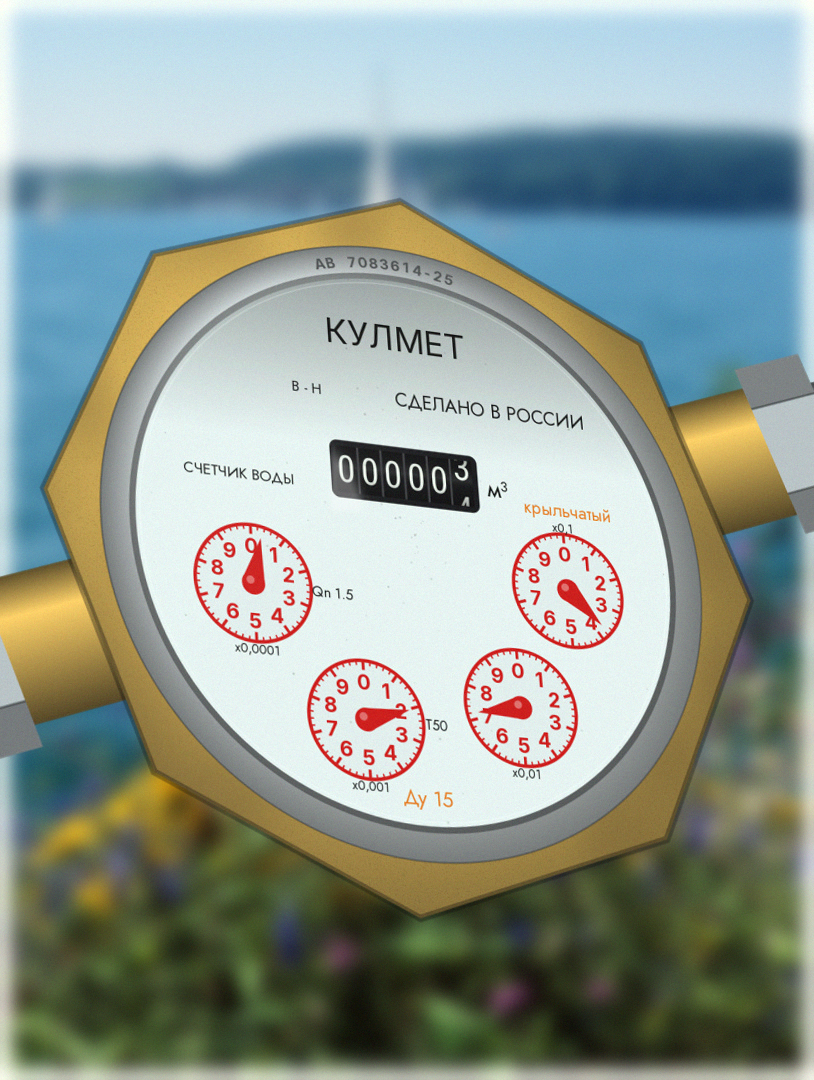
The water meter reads 3.3720m³
